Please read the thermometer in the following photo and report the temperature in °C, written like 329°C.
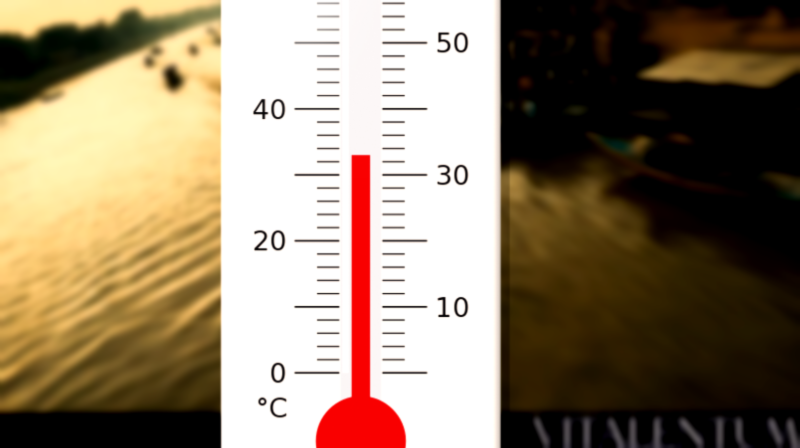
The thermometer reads 33°C
